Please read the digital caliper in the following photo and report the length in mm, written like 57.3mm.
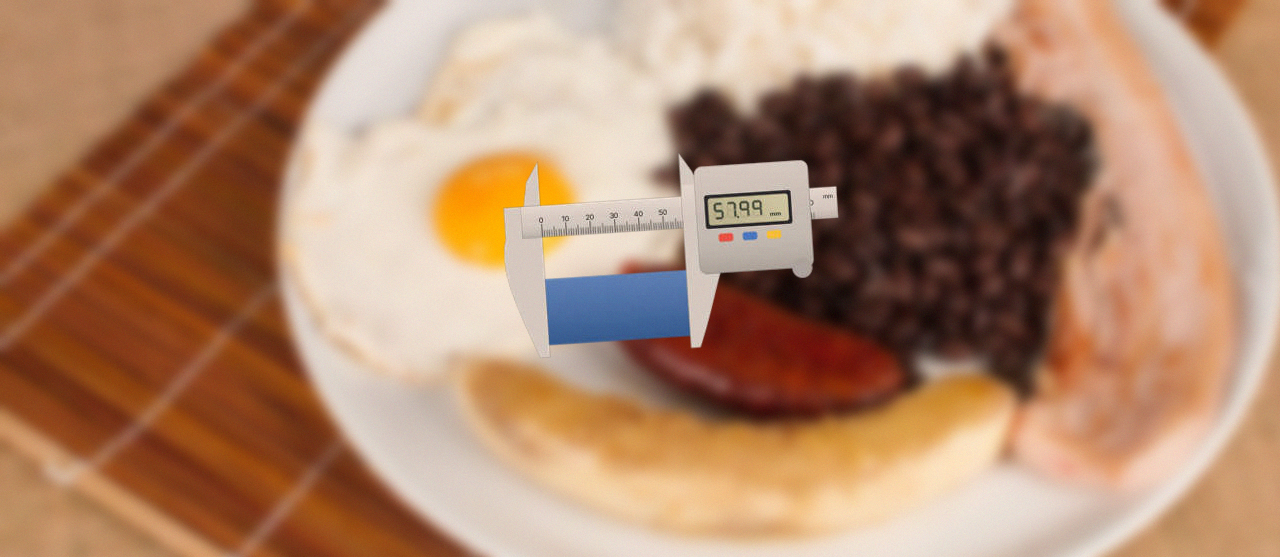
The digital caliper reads 57.99mm
